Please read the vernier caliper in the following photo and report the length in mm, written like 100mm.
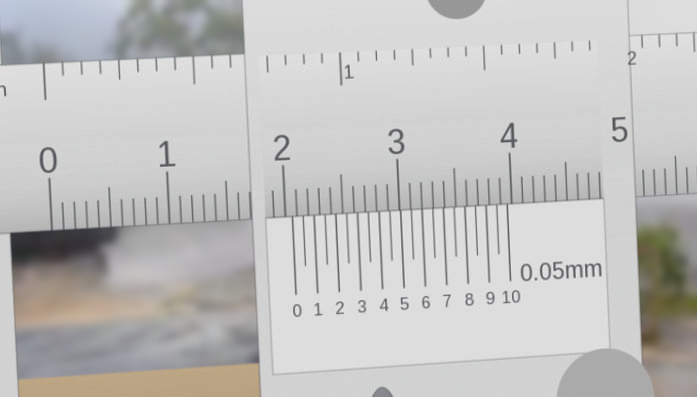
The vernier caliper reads 20.6mm
